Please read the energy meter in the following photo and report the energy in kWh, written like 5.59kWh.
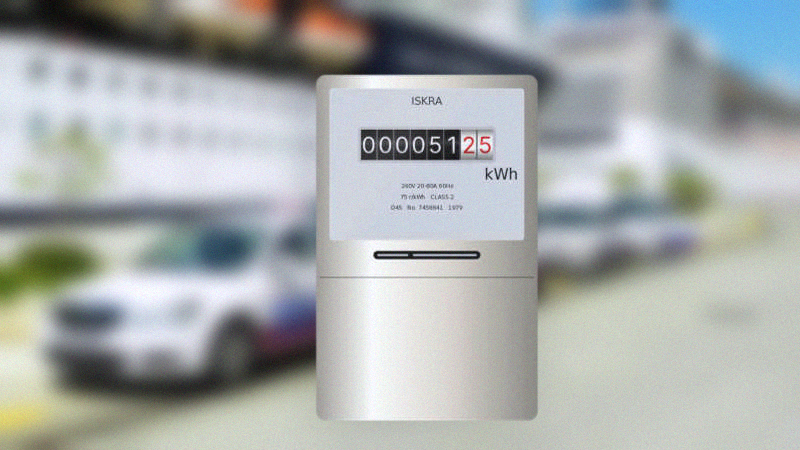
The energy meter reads 51.25kWh
